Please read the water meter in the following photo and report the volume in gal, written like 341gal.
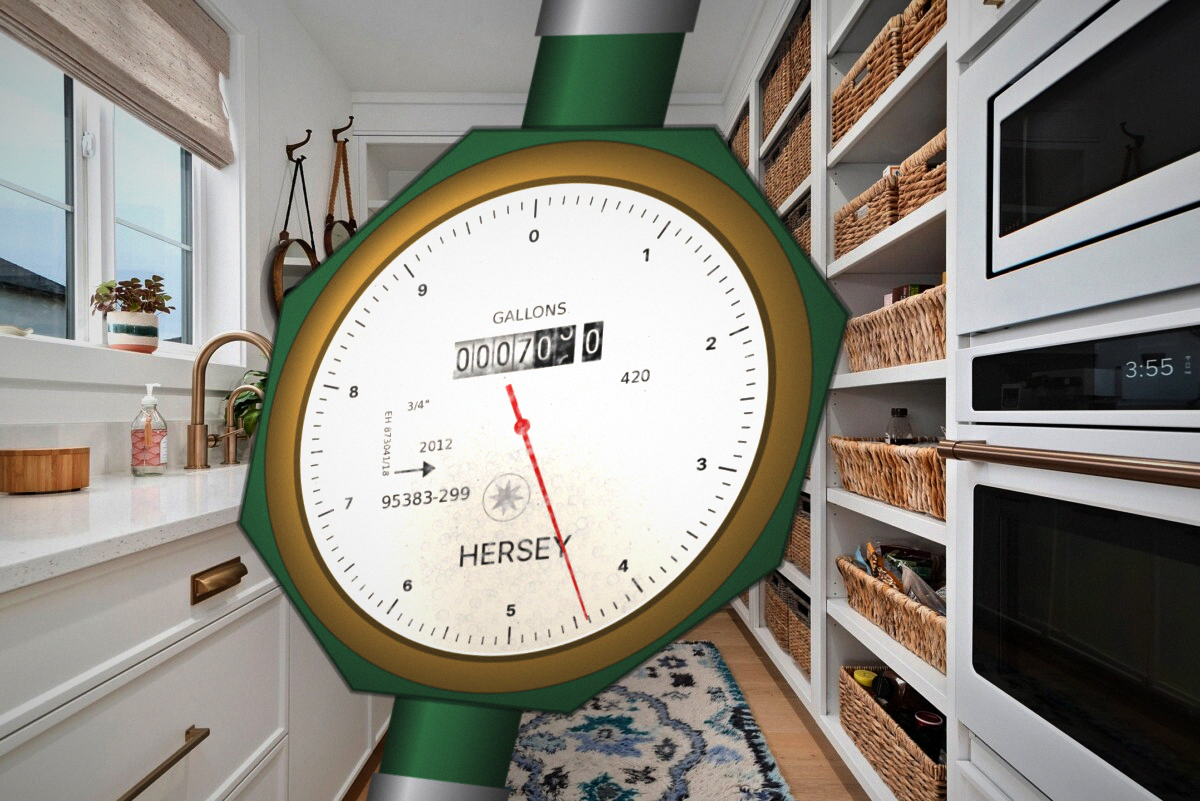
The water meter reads 7054.4gal
